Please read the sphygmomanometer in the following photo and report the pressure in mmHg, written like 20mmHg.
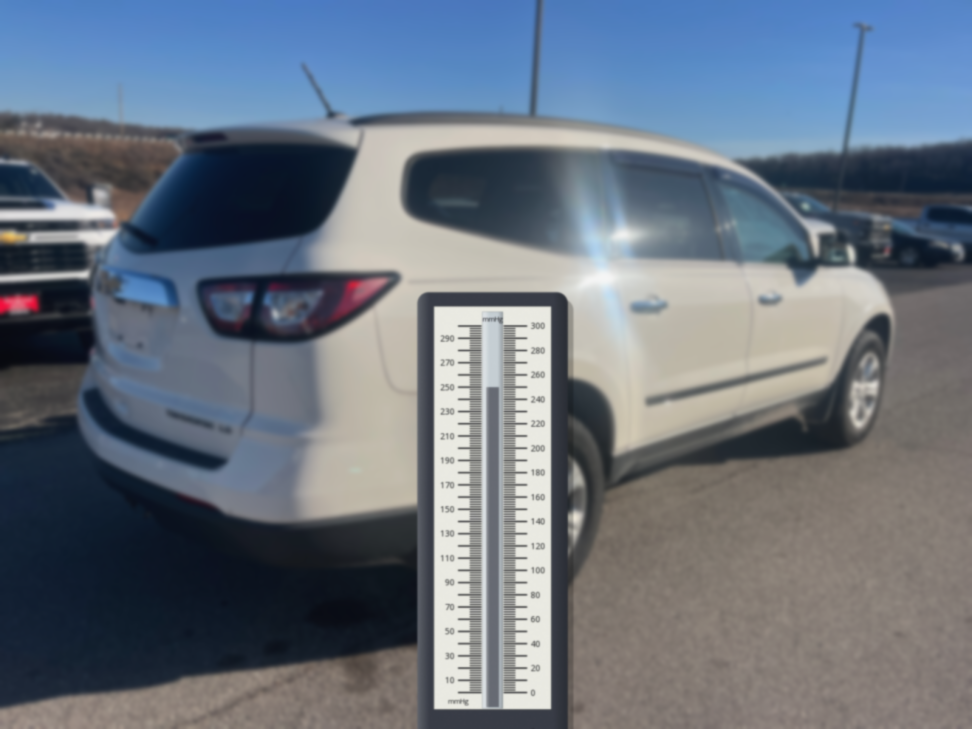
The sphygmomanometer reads 250mmHg
